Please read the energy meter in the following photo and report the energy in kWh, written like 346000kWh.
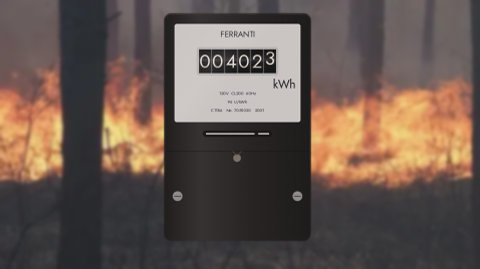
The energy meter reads 4023kWh
